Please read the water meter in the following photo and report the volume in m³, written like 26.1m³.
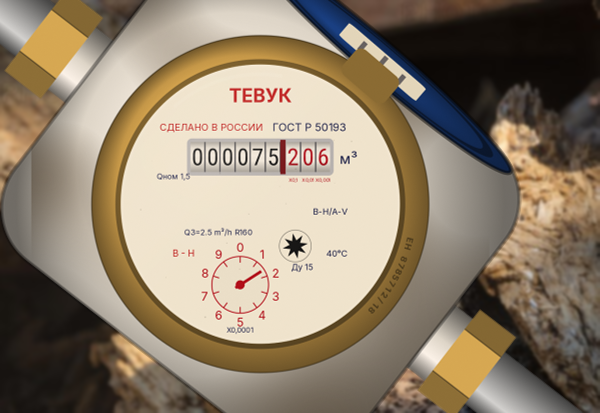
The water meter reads 75.2061m³
